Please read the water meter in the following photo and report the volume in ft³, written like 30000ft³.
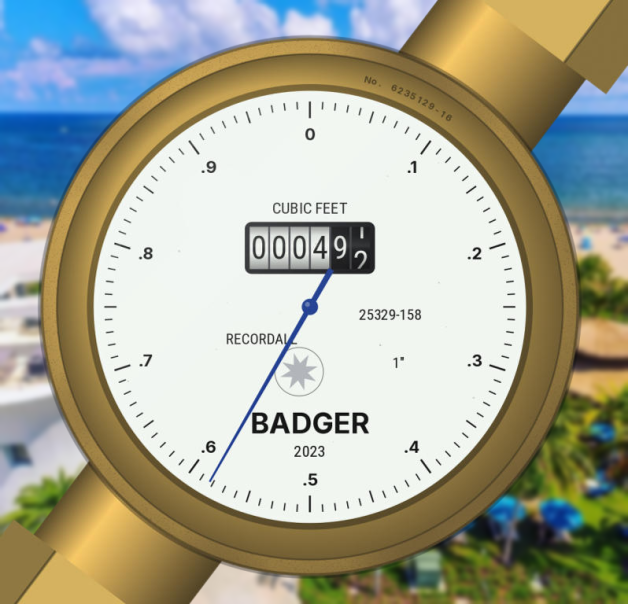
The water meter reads 491.58ft³
